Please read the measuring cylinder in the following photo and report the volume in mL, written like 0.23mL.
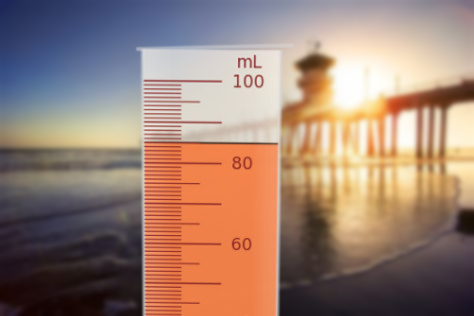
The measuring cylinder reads 85mL
